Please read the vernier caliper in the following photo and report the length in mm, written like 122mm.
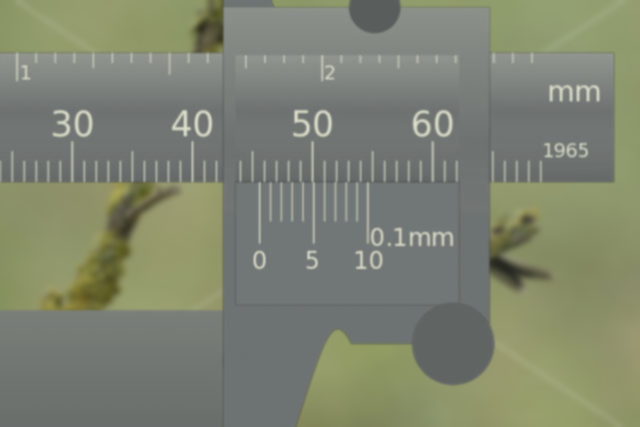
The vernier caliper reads 45.6mm
